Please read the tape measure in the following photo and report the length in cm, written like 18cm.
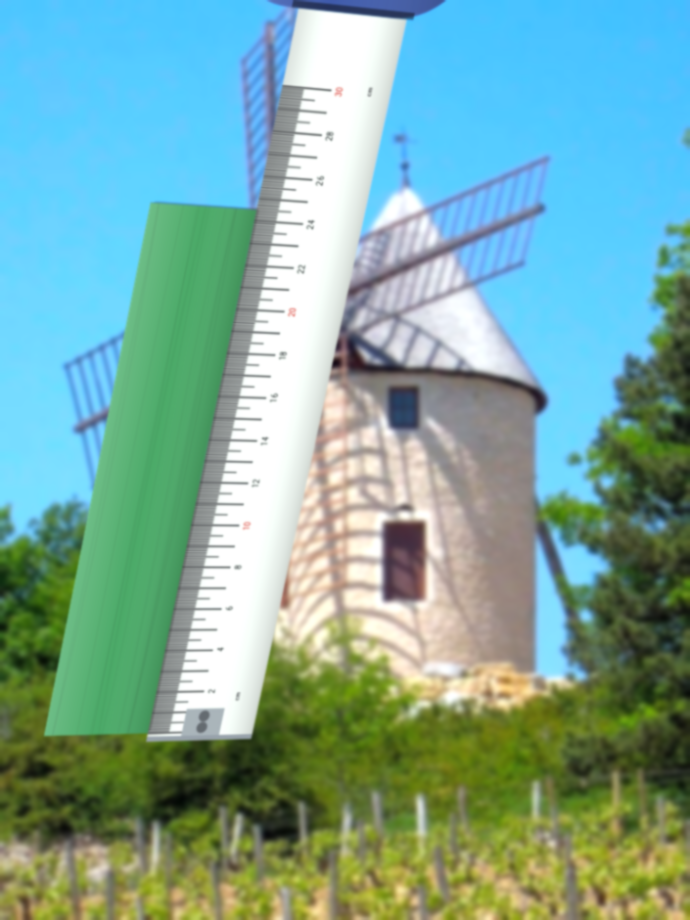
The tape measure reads 24.5cm
